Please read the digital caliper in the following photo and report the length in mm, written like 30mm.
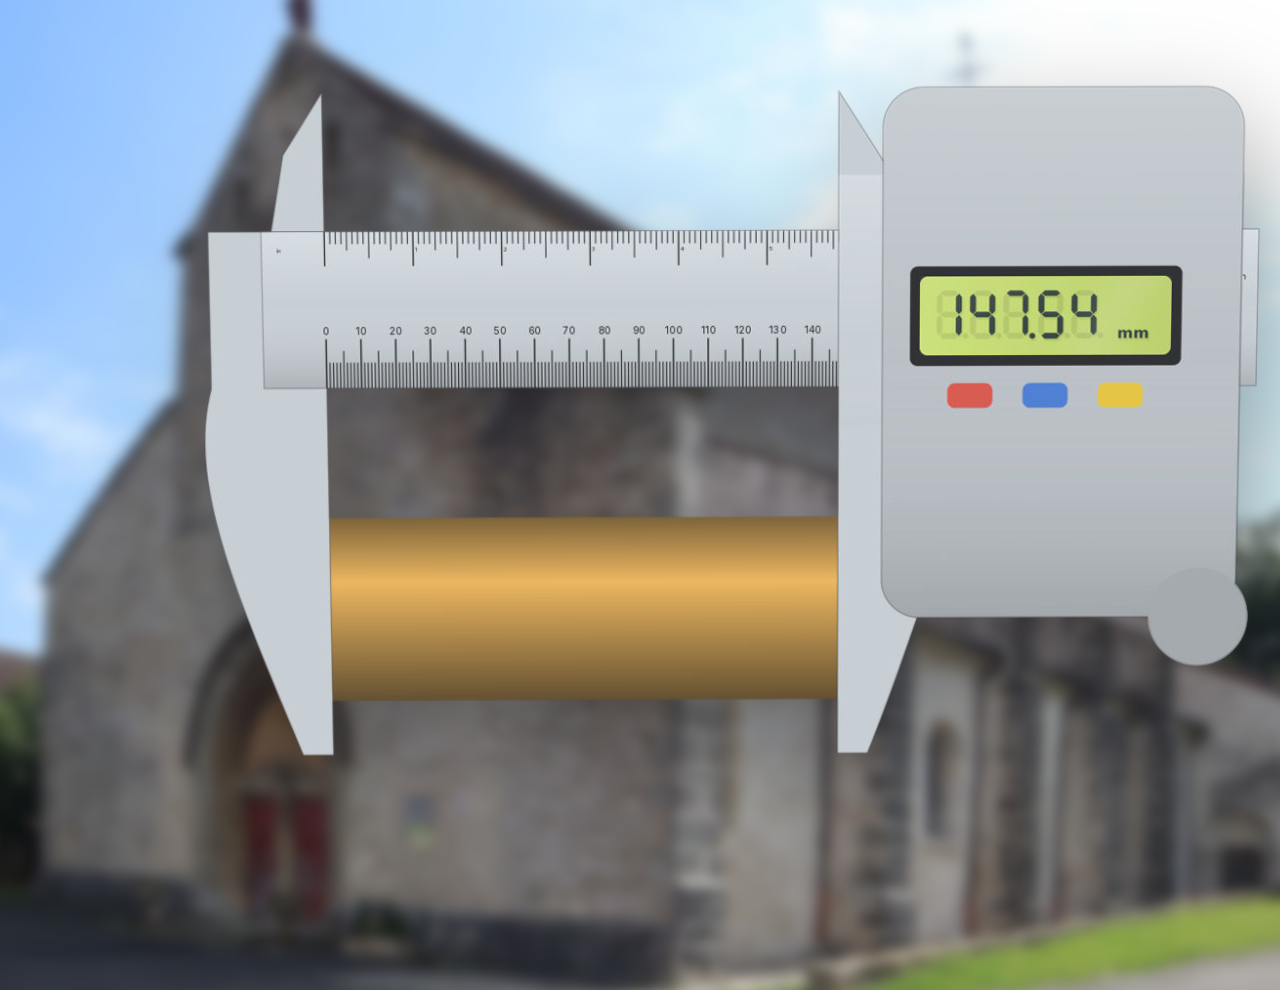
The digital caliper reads 147.54mm
